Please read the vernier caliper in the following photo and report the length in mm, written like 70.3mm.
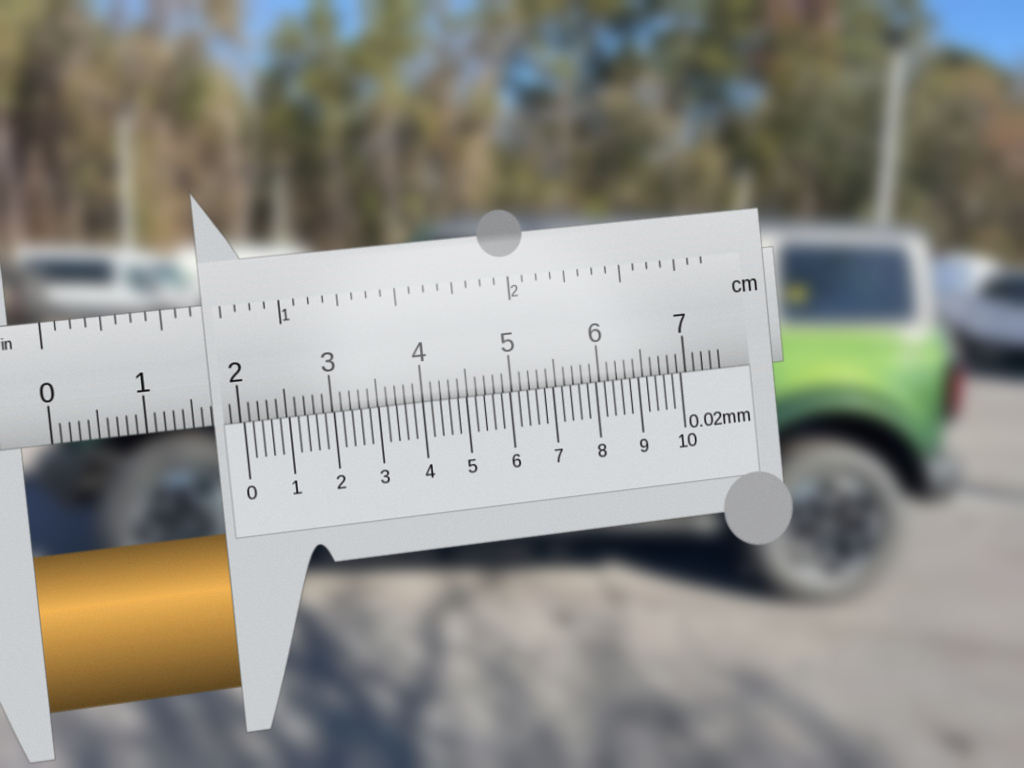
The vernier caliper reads 20.4mm
